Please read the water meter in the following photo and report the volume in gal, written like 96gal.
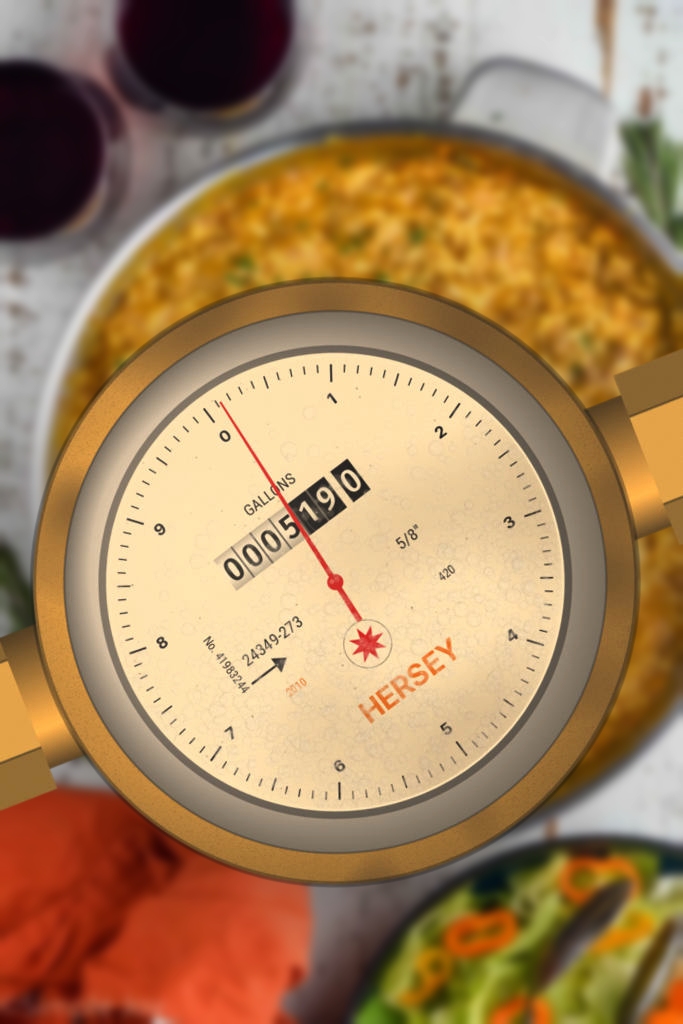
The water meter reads 5190.1gal
